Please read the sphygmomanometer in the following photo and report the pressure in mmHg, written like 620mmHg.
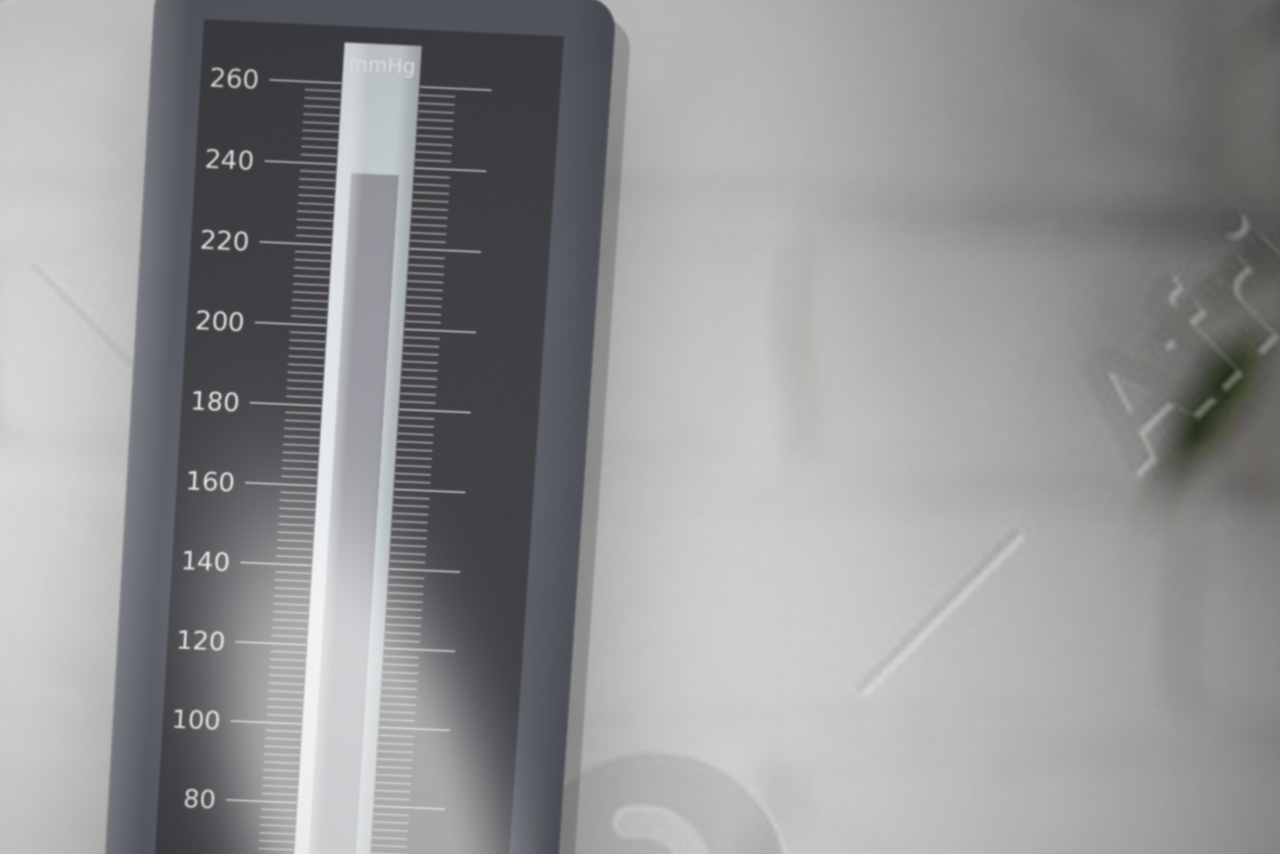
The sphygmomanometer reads 238mmHg
